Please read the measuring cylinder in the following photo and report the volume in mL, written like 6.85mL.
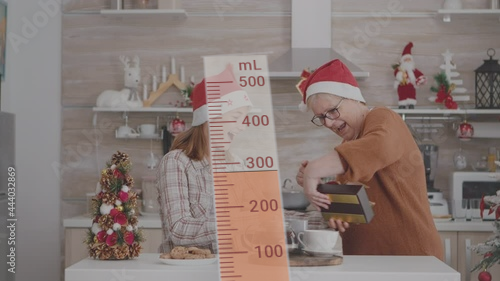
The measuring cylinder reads 280mL
